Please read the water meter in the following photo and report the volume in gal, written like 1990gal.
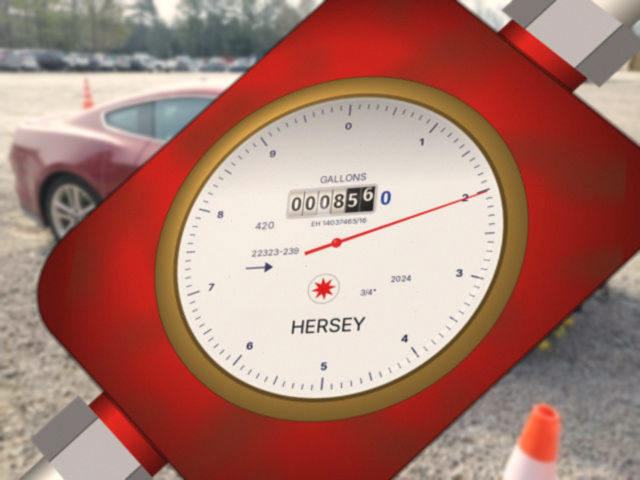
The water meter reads 8562.0gal
